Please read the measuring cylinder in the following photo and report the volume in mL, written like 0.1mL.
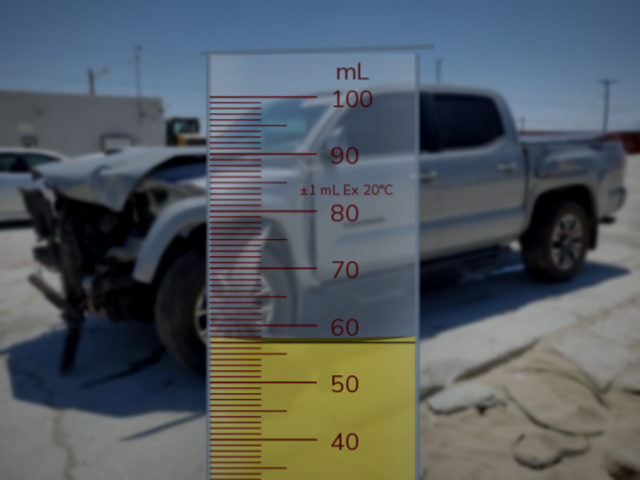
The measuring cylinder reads 57mL
